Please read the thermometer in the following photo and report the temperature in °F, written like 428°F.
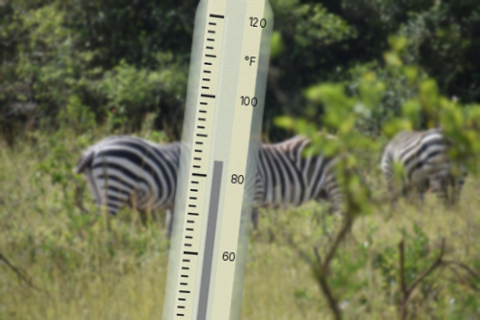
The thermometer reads 84°F
